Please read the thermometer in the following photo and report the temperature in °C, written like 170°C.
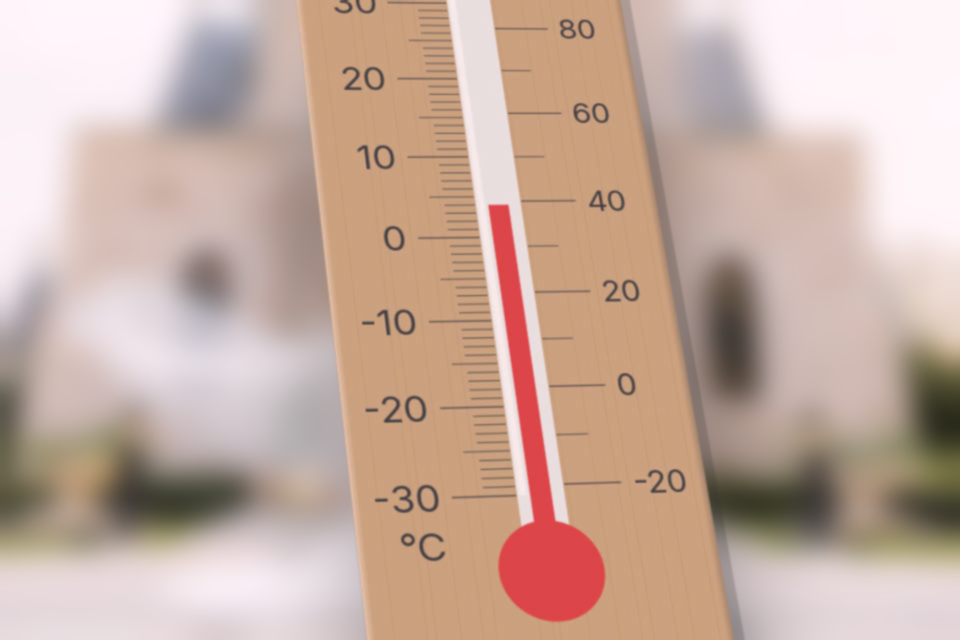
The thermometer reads 4°C
